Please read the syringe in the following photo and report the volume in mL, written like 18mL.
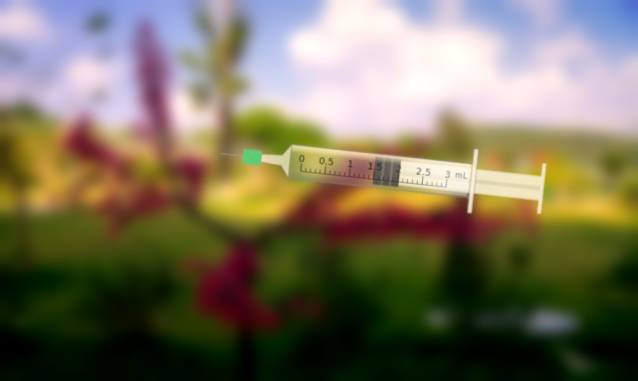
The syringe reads 1.5mL
